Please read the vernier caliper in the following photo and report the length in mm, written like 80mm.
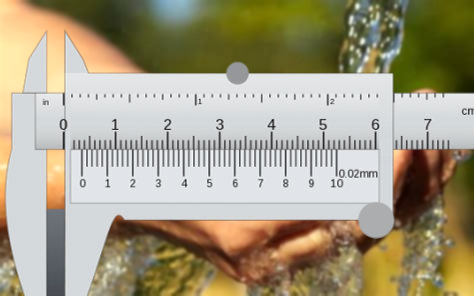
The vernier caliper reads 3.5mm
